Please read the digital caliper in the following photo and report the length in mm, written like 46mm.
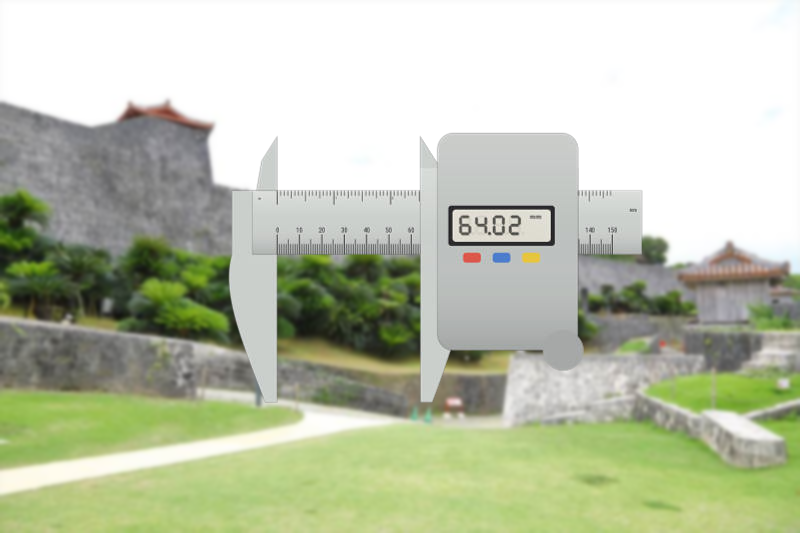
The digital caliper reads 64.02mm
